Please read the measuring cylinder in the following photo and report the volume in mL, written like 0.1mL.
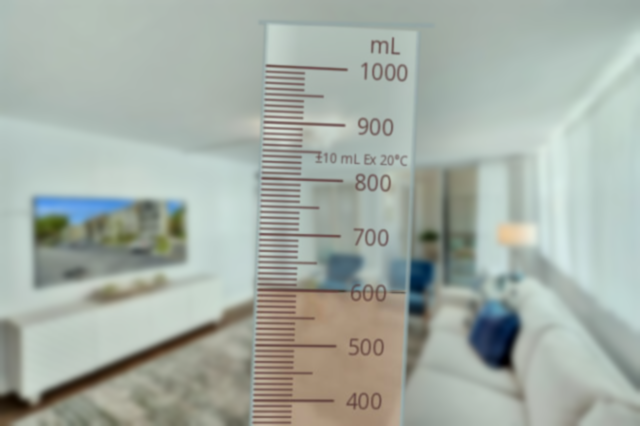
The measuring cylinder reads 600mL
